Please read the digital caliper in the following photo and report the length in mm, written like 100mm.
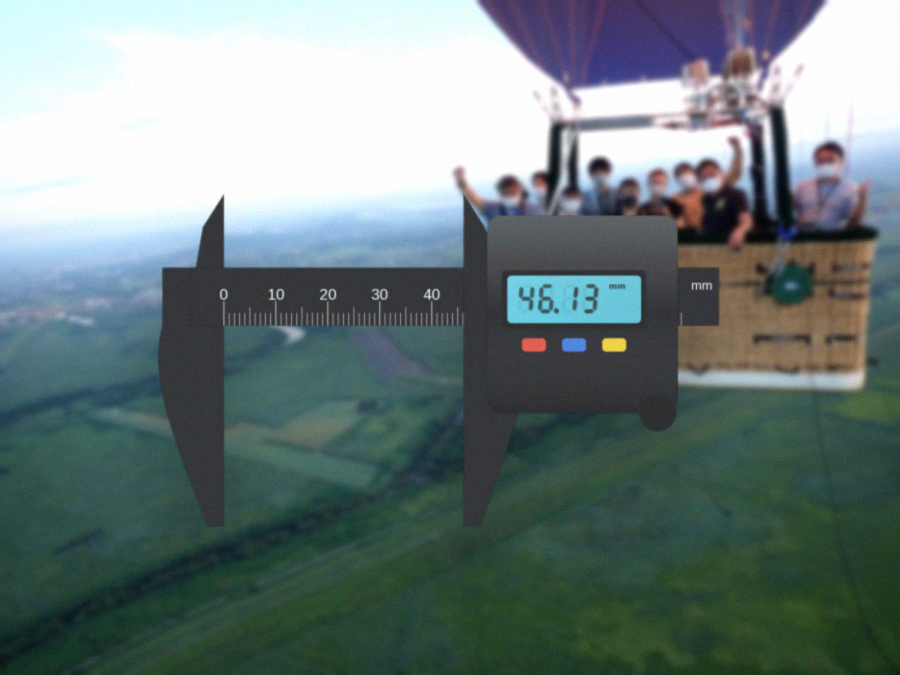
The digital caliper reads 46.13mm
